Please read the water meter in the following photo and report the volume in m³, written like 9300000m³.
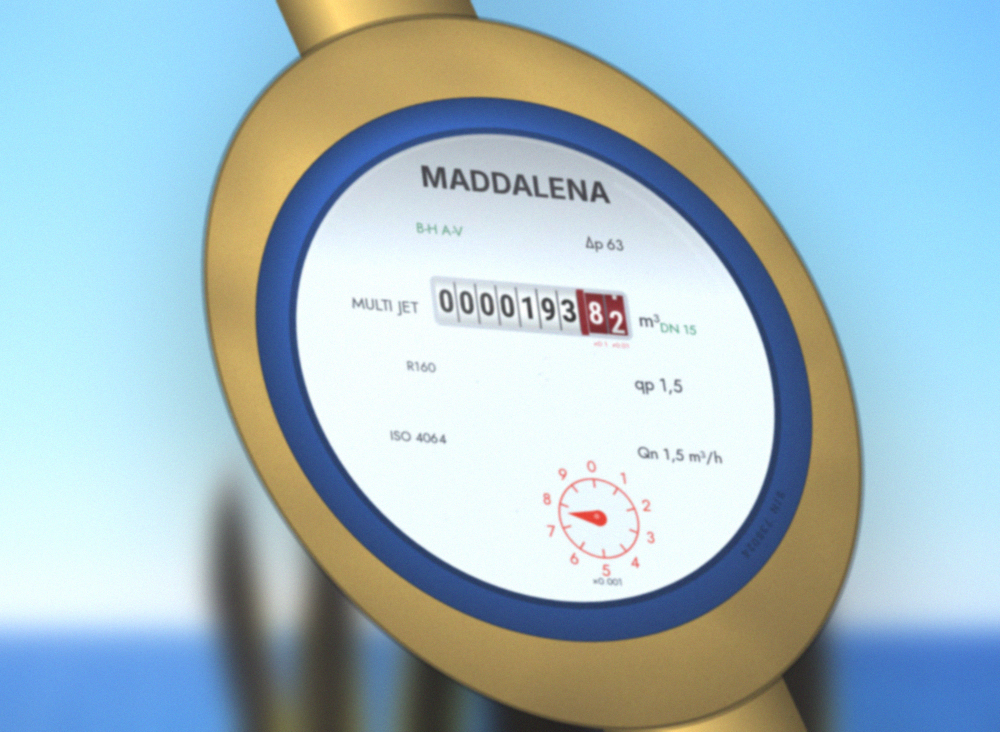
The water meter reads 193.817m³
